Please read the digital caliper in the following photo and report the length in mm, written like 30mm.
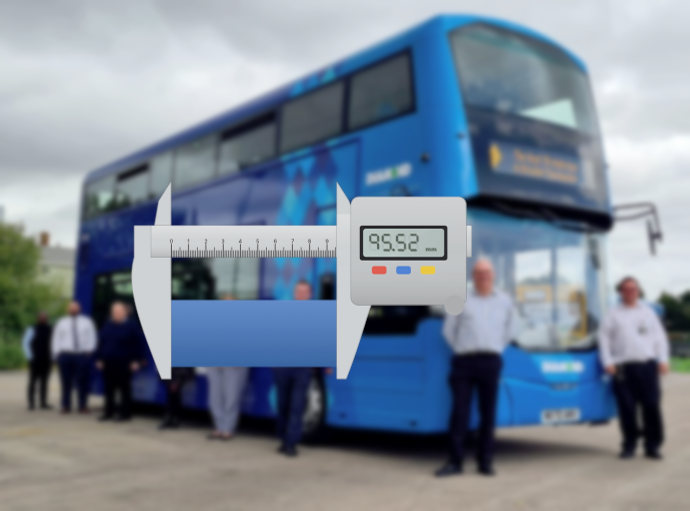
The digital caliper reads 95.52mm
